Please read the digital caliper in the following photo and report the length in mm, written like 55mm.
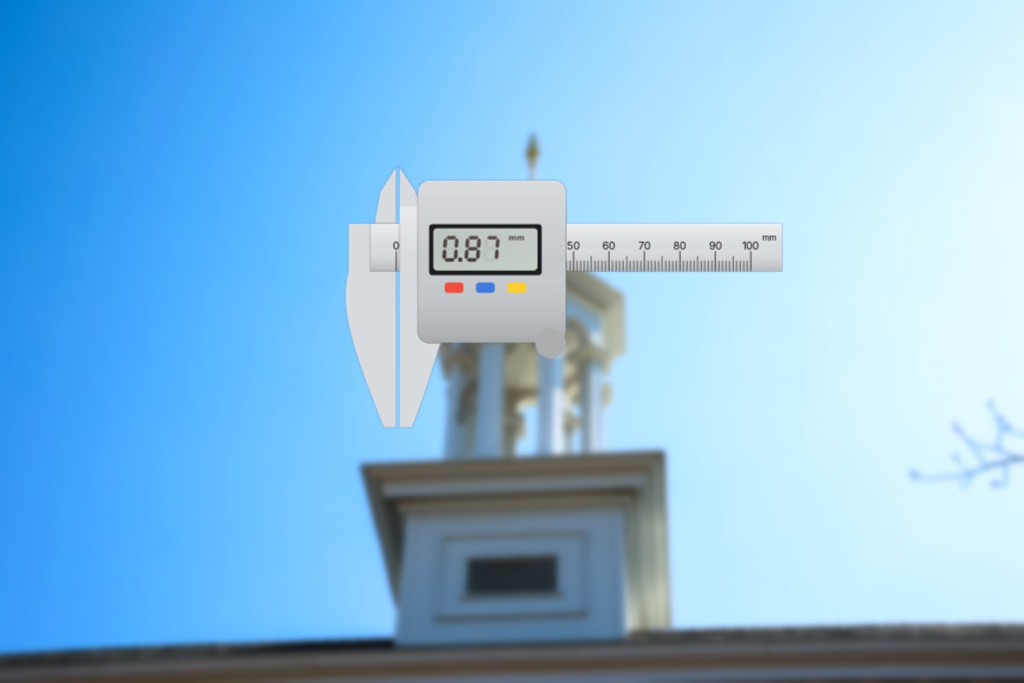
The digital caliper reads 0.87mm
